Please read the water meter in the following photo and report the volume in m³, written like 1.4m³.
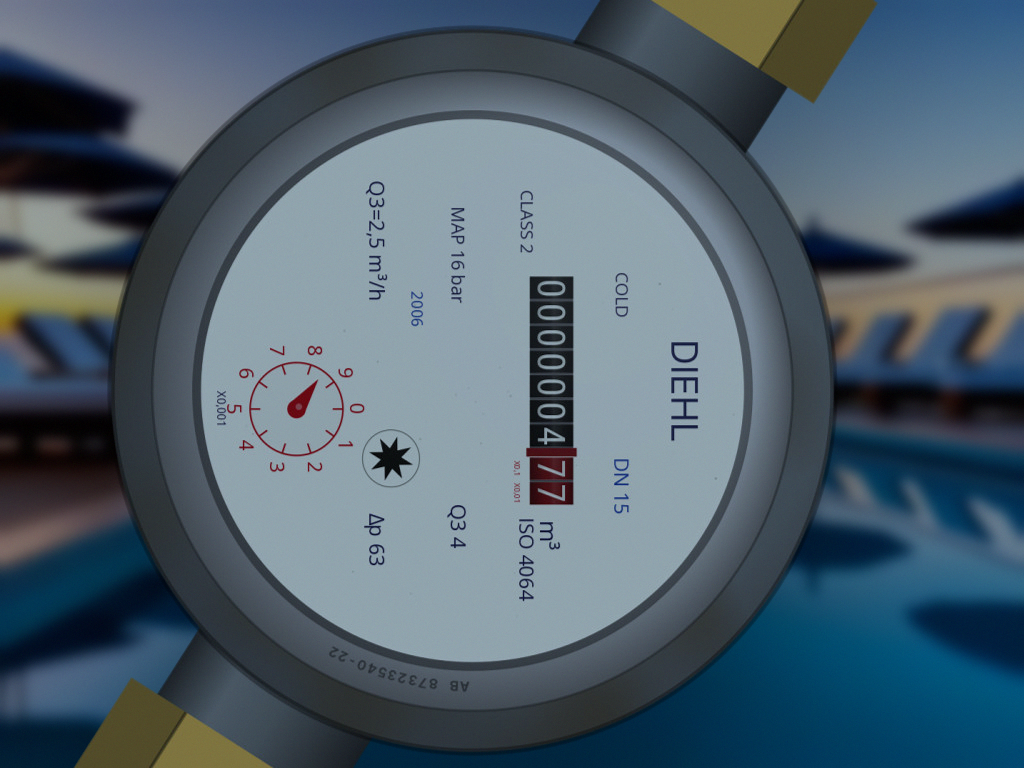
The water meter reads 4.778m³
